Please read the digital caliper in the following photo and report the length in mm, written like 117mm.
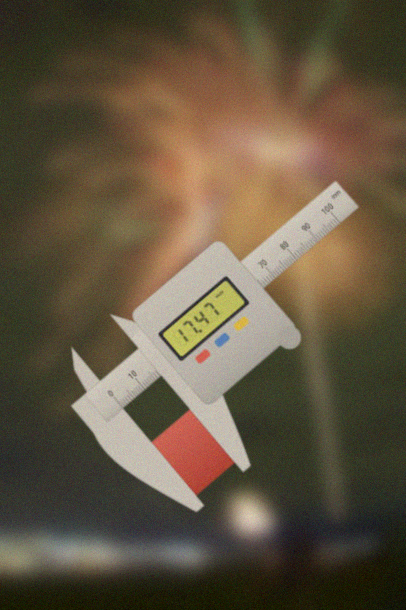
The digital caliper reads 17.47mm
